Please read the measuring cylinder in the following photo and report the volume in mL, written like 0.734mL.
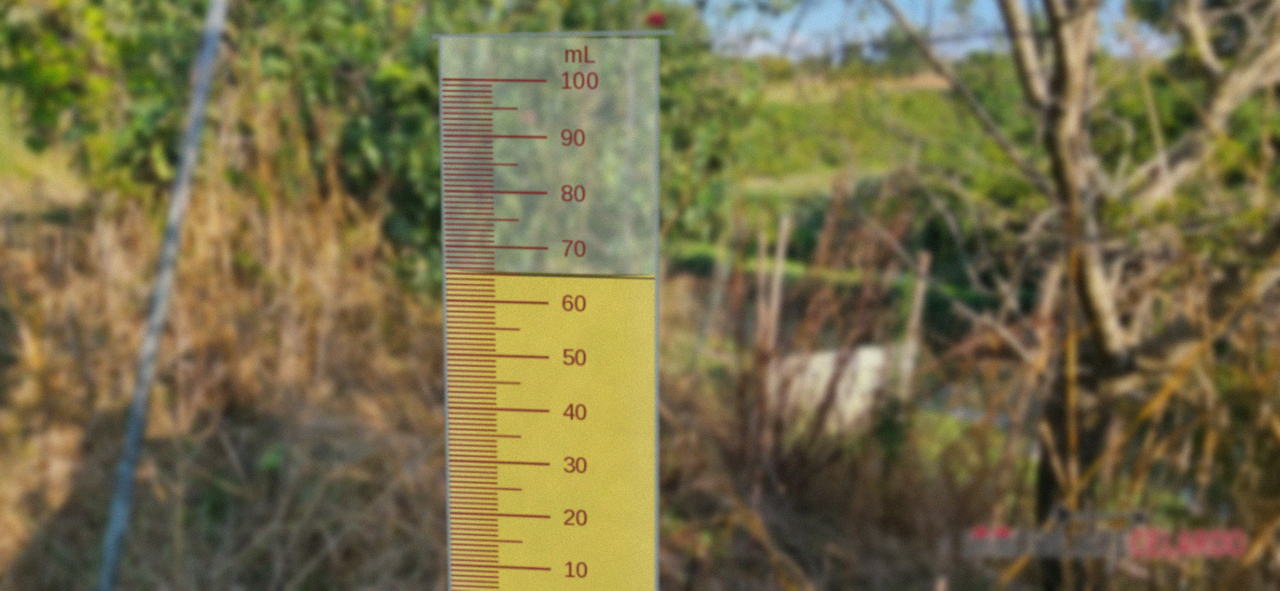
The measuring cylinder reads 65mL
